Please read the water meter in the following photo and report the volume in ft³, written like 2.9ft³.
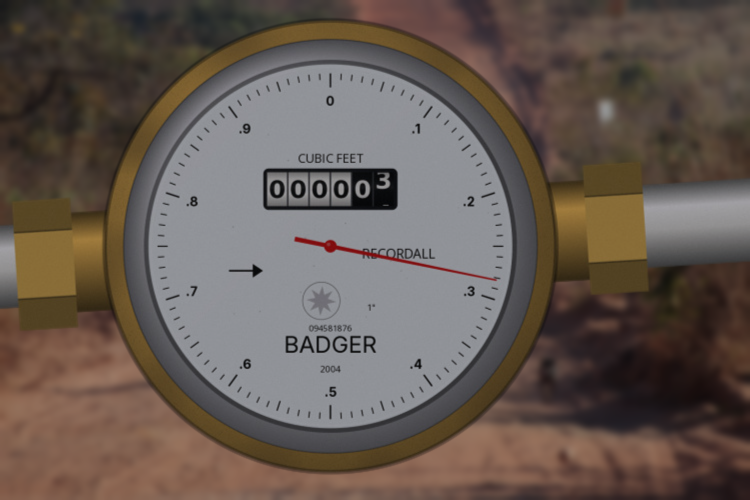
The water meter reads 3.28ft³
